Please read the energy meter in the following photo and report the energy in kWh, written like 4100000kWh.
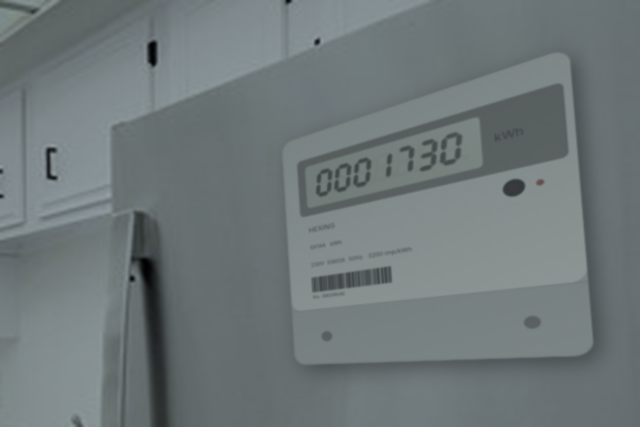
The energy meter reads 1730kWh
